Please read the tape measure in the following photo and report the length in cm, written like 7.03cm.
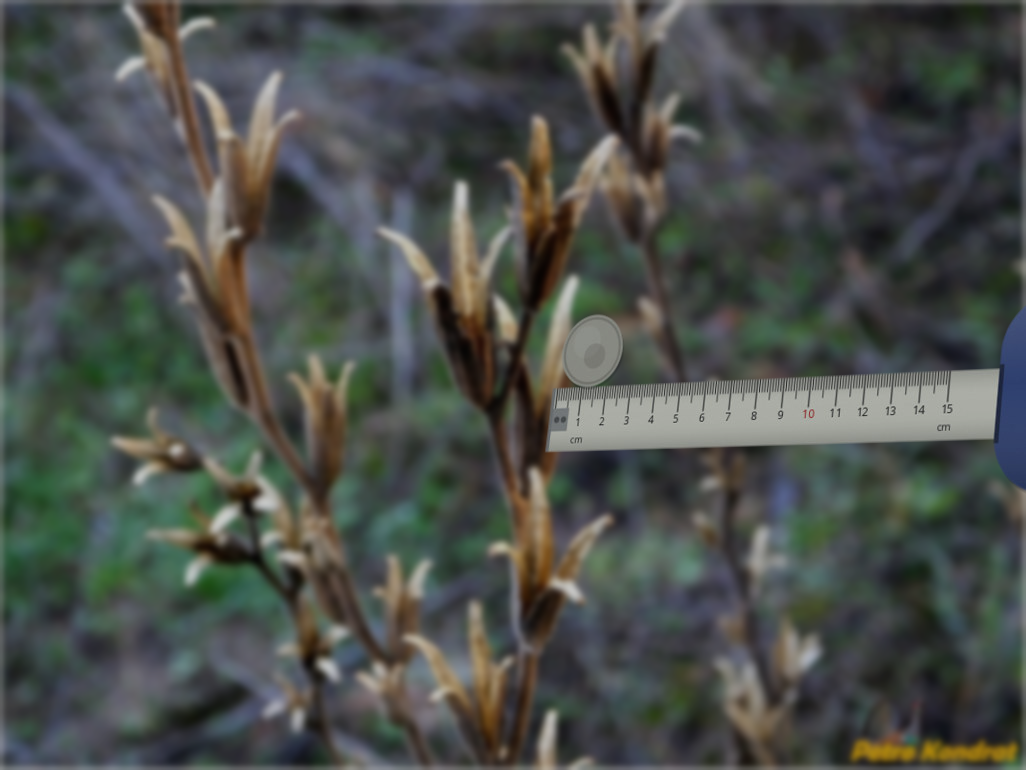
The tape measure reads 2.5cm
